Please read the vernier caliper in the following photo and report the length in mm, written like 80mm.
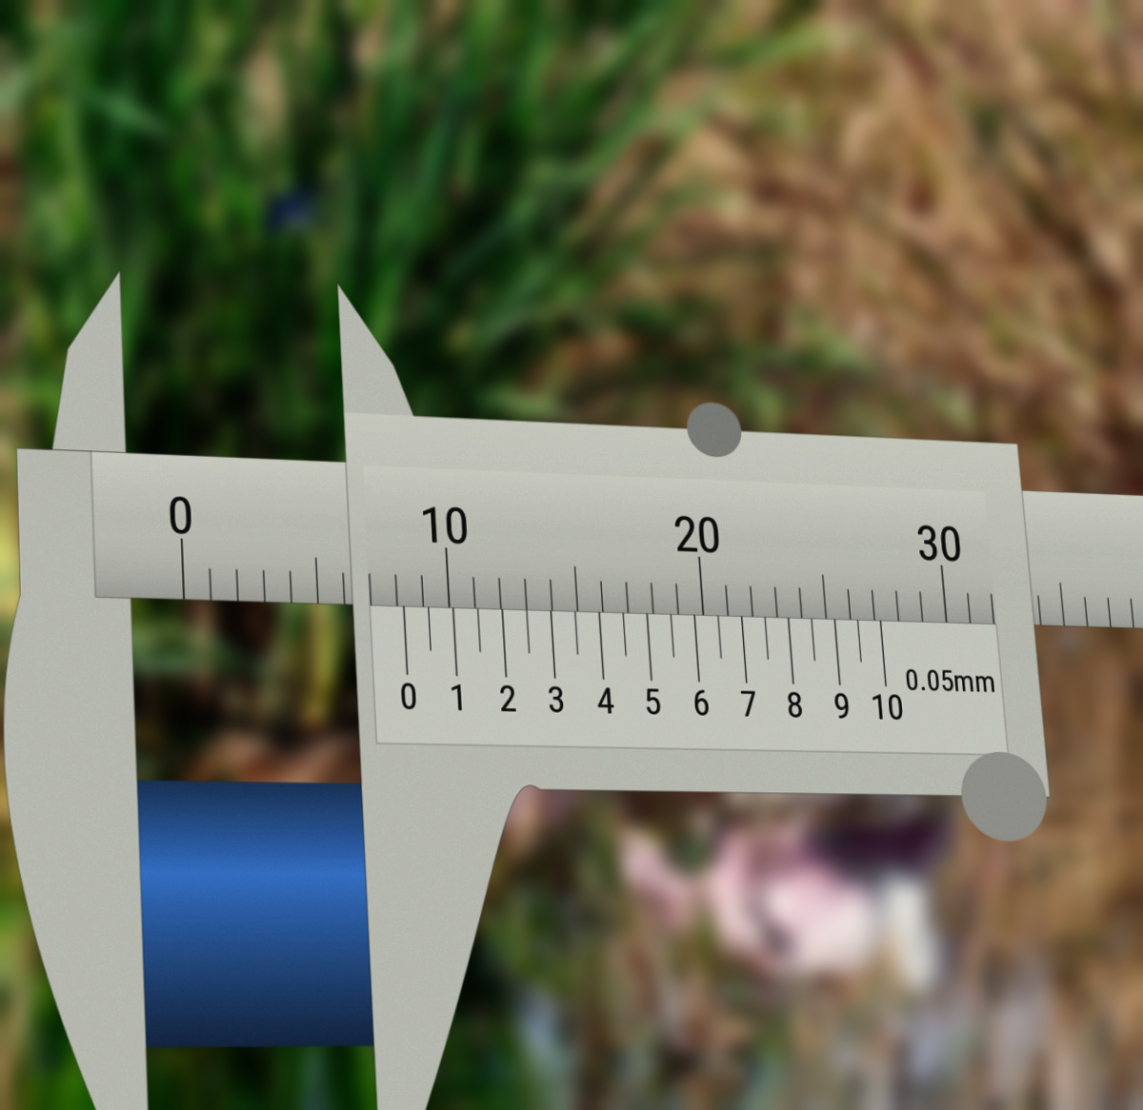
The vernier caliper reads 8.25mm
